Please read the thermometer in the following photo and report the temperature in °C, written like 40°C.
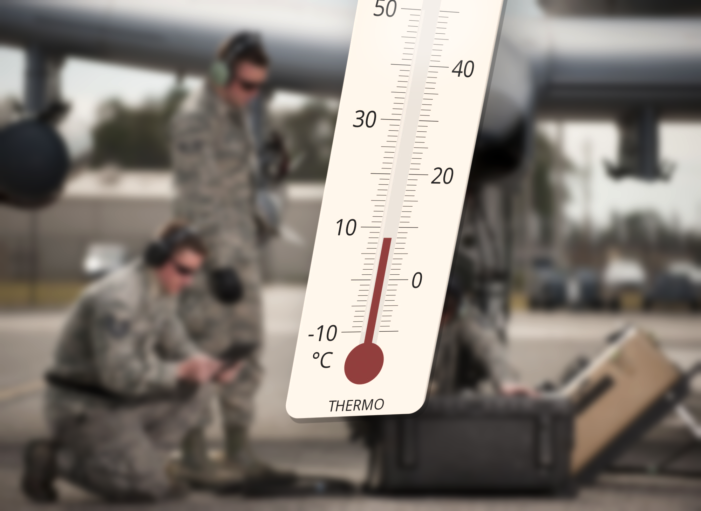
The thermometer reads 8°C
